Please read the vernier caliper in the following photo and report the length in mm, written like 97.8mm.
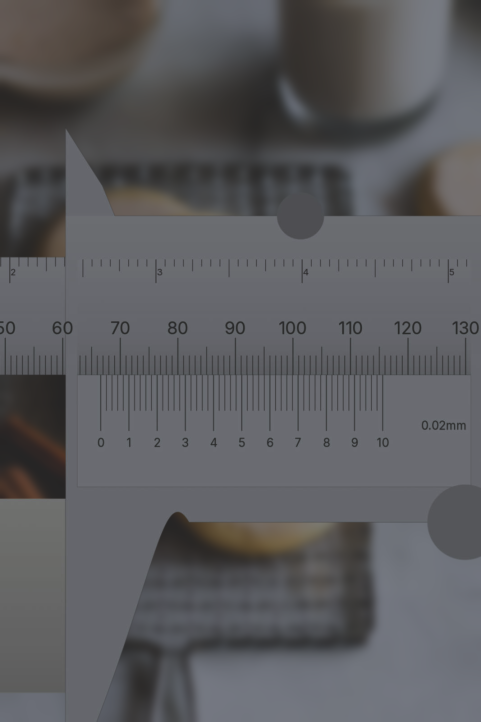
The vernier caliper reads 66.6mm
